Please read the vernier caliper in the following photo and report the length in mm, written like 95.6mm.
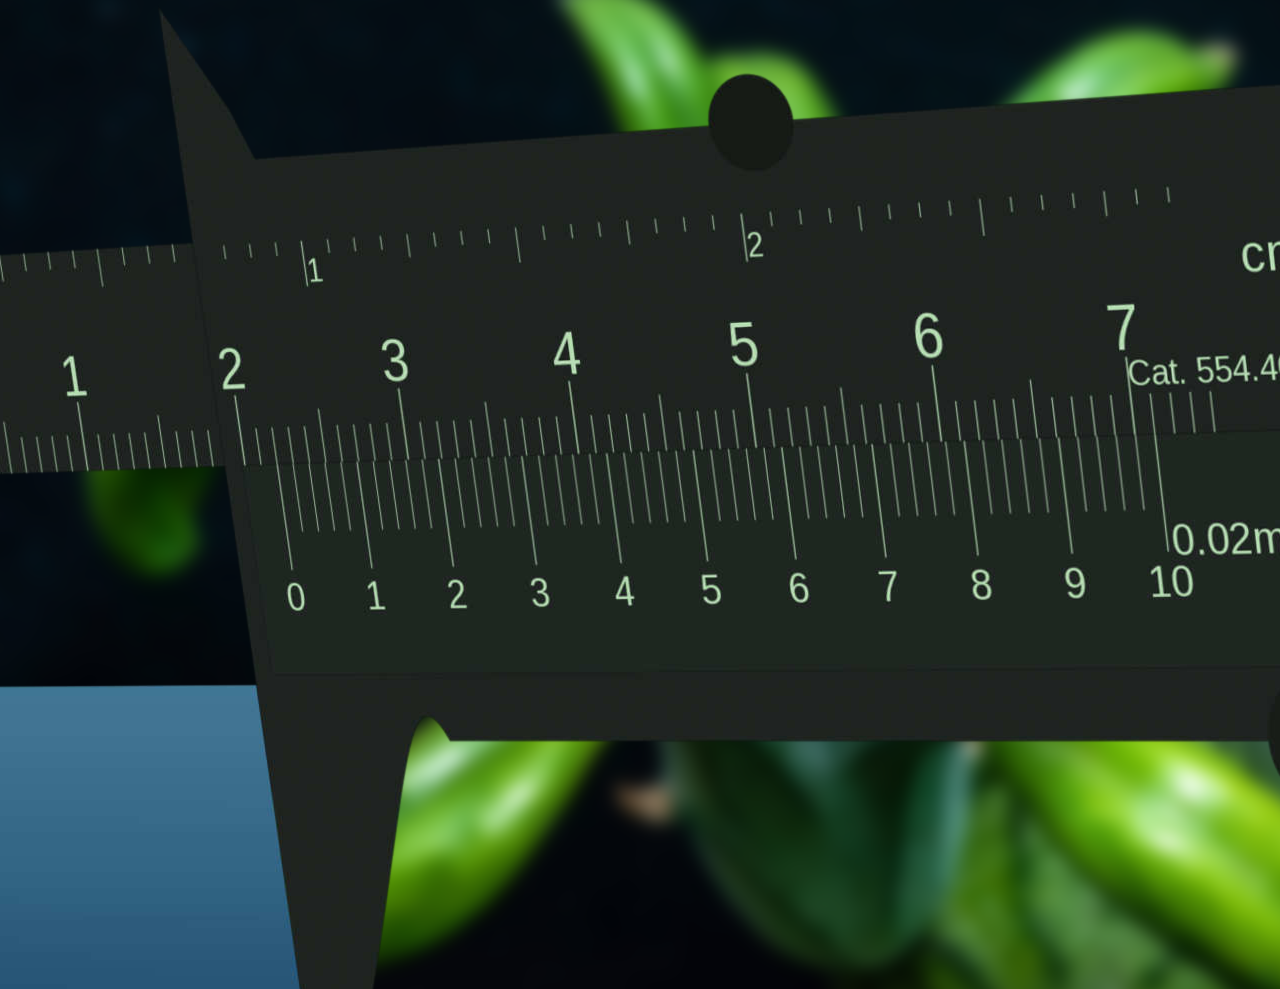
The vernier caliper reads 22.0mm
